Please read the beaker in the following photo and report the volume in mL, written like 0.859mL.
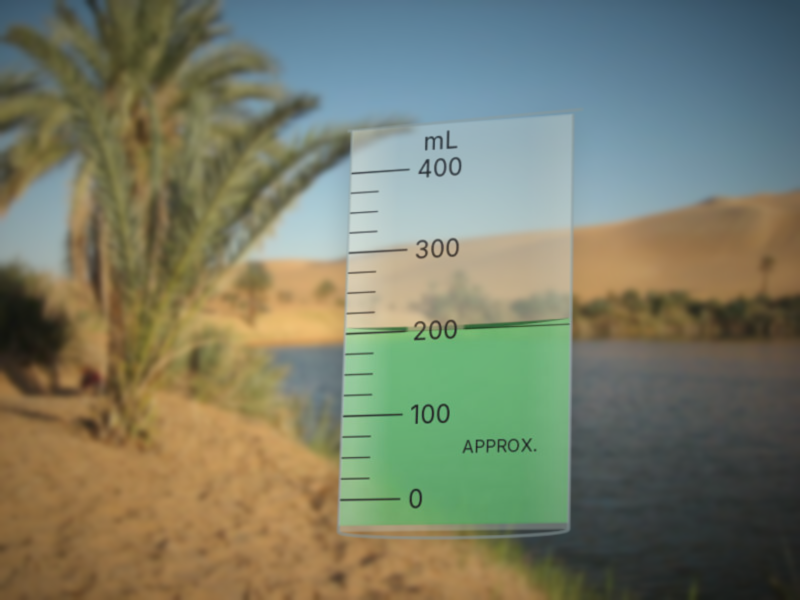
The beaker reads 200mL
